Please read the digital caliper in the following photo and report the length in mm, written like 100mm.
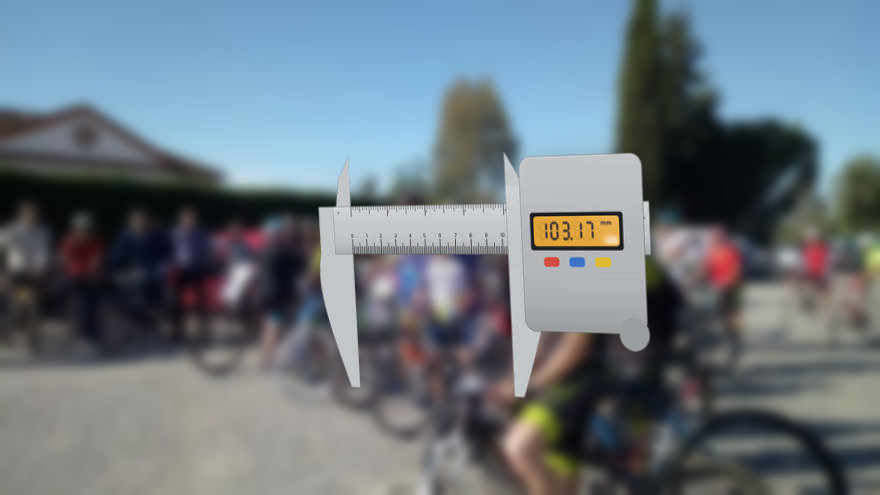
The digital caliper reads 103.17mm
